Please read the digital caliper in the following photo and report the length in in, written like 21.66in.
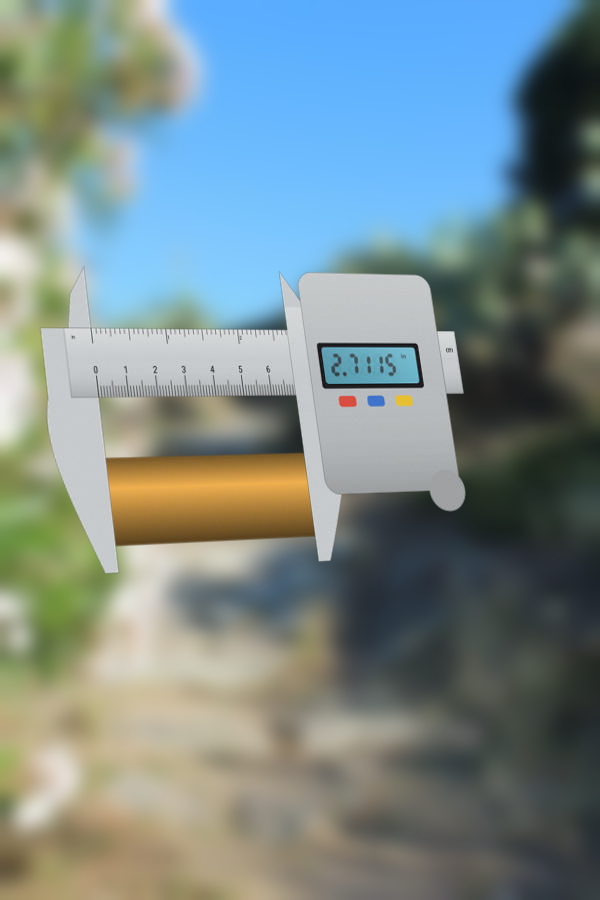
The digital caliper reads 2.7115in
